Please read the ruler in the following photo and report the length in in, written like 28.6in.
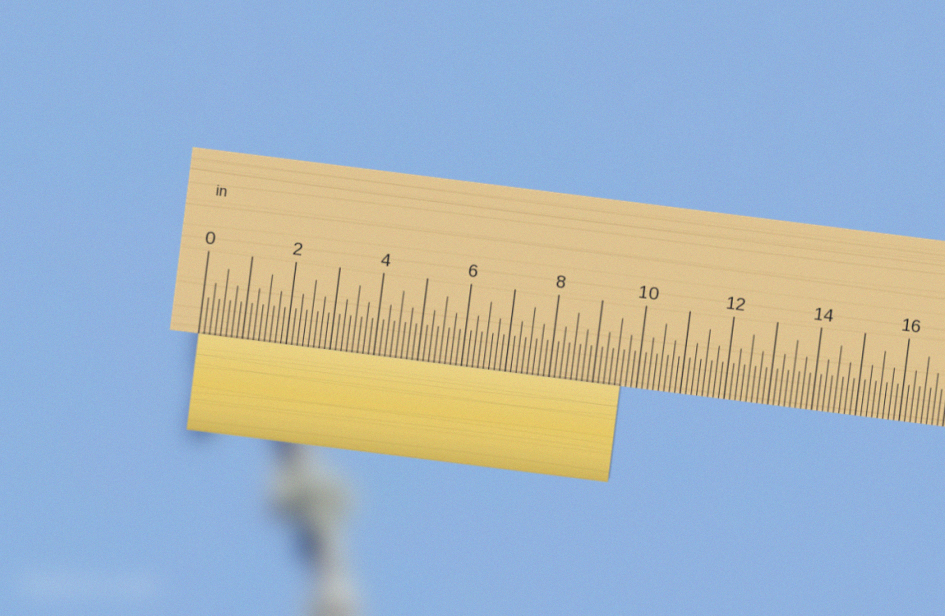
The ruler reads 9.625in
